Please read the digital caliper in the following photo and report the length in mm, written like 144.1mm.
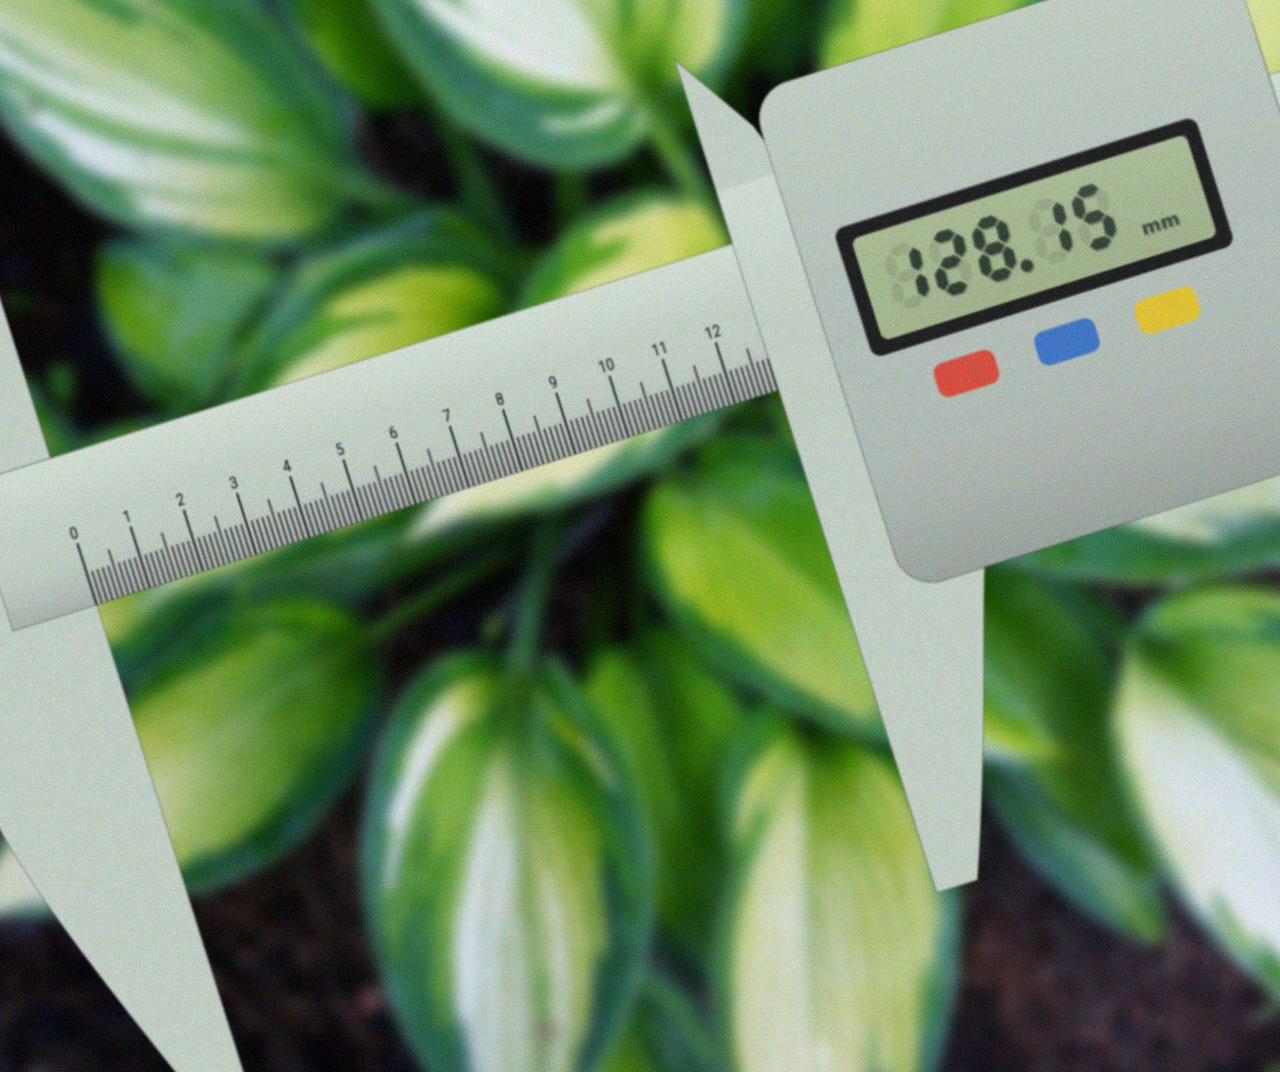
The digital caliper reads 128.15mm
